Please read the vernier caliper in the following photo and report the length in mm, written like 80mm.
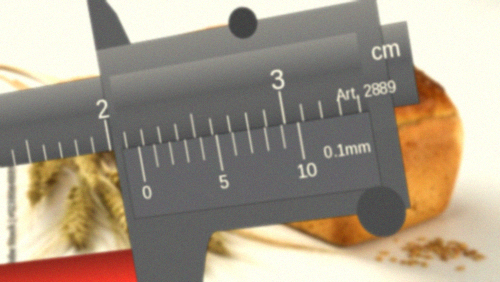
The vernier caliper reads 21.7mm
